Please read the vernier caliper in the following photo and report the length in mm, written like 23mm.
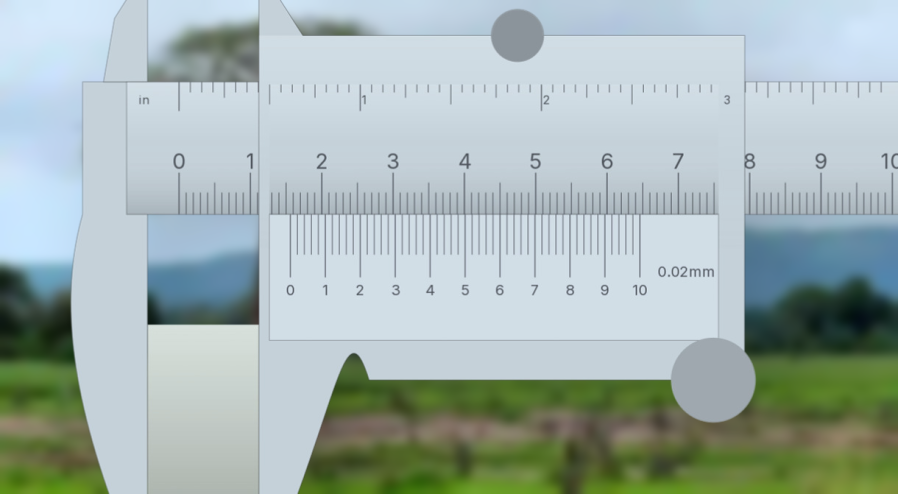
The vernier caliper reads 15.6mm
